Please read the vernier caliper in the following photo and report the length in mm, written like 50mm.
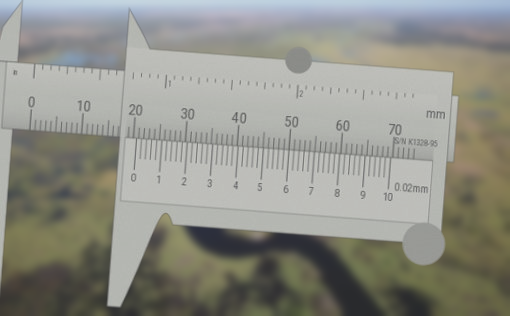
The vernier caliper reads 20.6mm
